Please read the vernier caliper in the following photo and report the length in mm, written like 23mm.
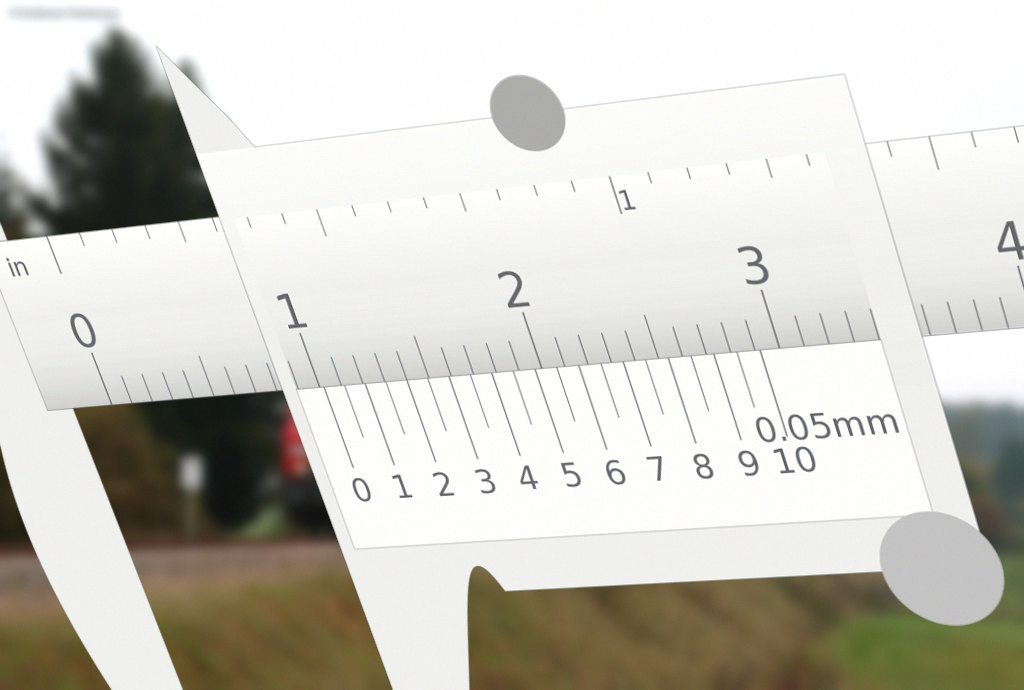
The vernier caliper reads 10.2mm
